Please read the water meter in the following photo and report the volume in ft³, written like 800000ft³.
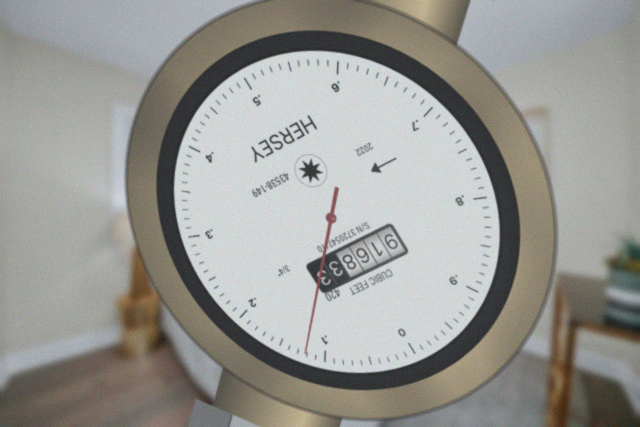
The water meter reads 916833.12ft³
